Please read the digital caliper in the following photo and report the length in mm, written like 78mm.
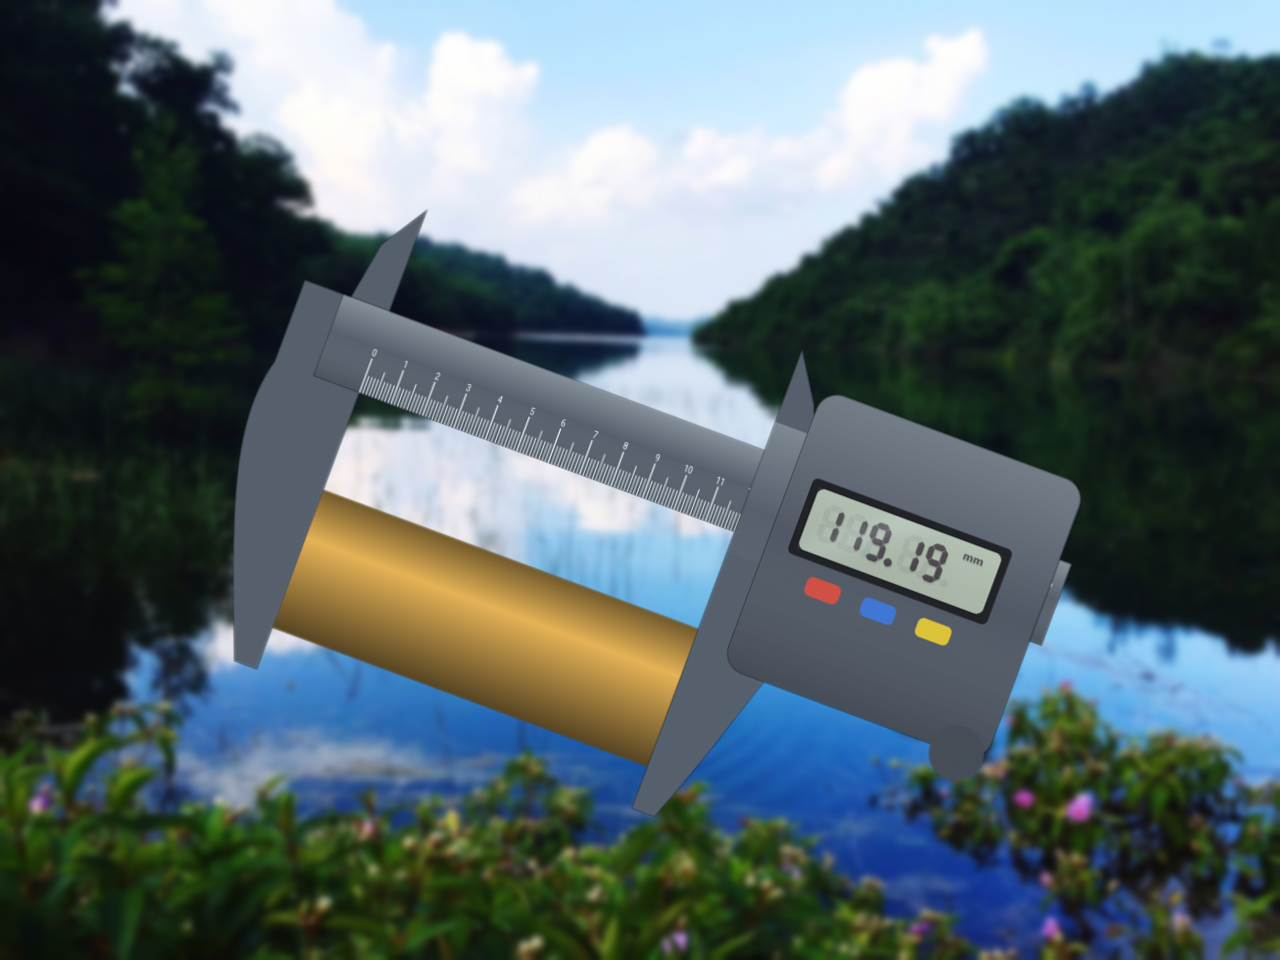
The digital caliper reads 119.19mm
